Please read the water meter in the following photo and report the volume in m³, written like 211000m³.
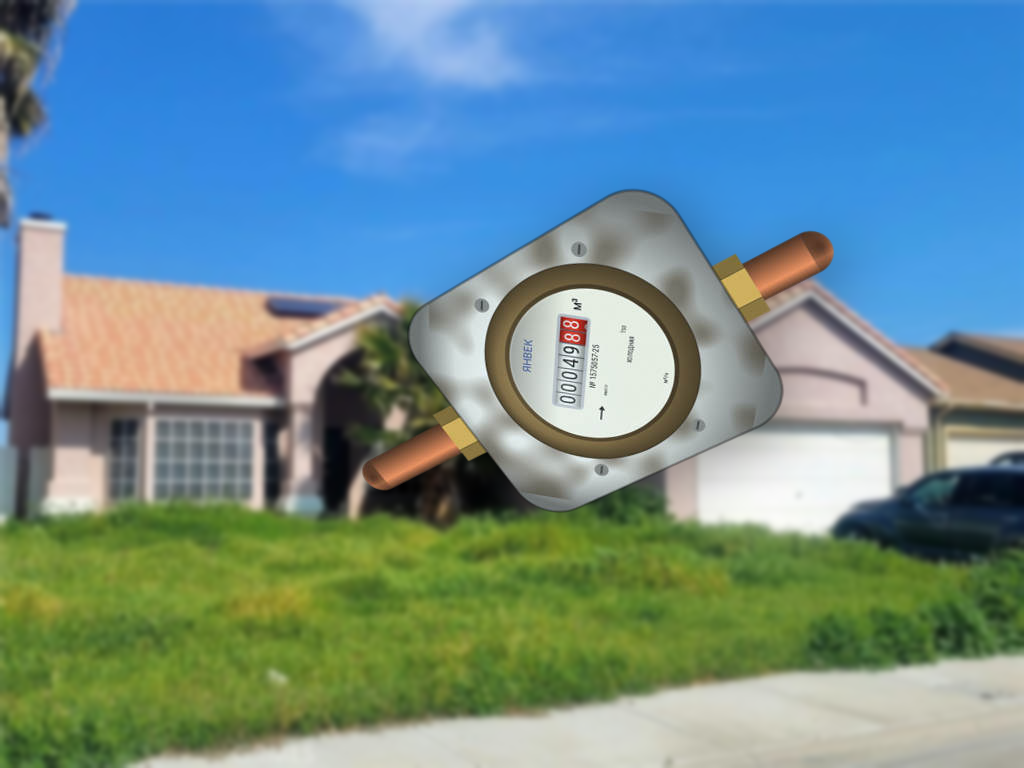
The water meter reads 49.88m³
